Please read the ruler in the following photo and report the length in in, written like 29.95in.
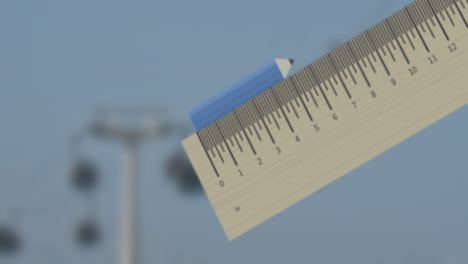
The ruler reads 5.5in
